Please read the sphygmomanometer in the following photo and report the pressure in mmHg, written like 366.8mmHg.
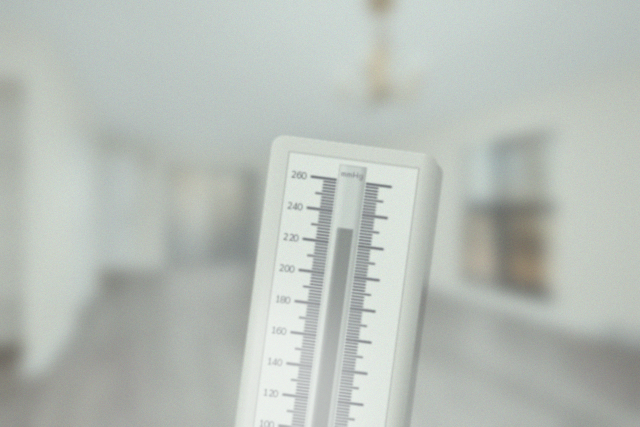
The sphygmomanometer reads 230mmHg
